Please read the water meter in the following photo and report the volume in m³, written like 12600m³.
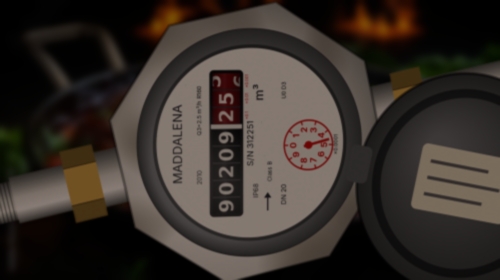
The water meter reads 90209.2554m³
